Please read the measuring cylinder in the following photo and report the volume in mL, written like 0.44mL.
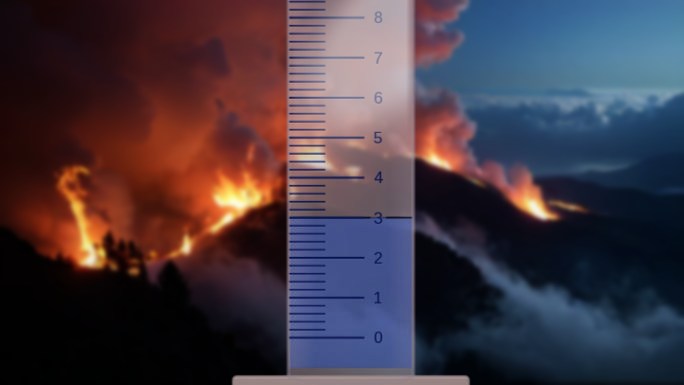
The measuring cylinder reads 3mL
